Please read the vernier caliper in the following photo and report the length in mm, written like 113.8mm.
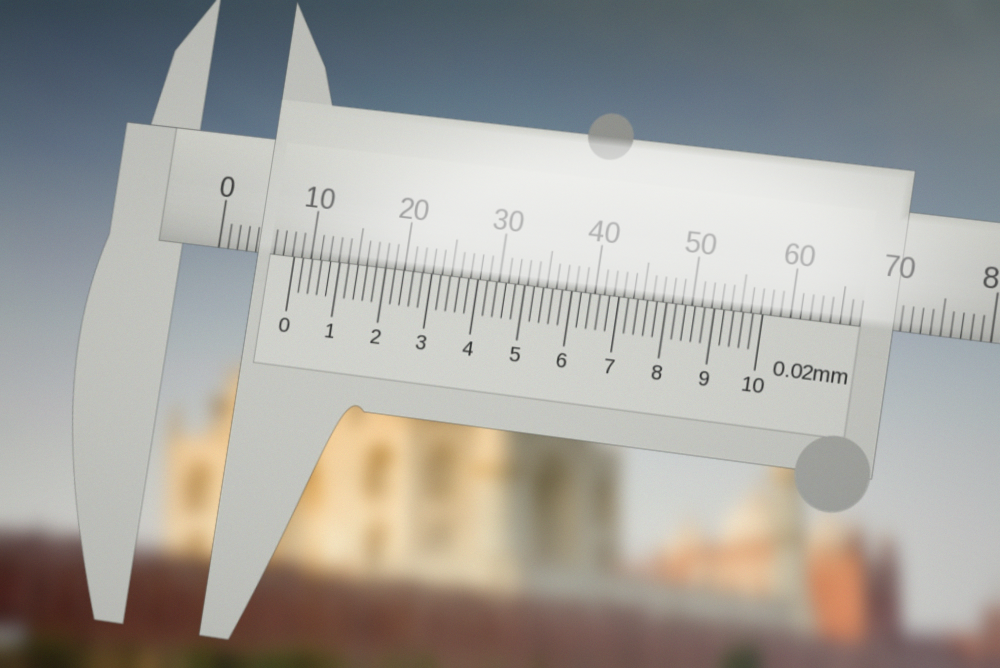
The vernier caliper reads 8.2mm
